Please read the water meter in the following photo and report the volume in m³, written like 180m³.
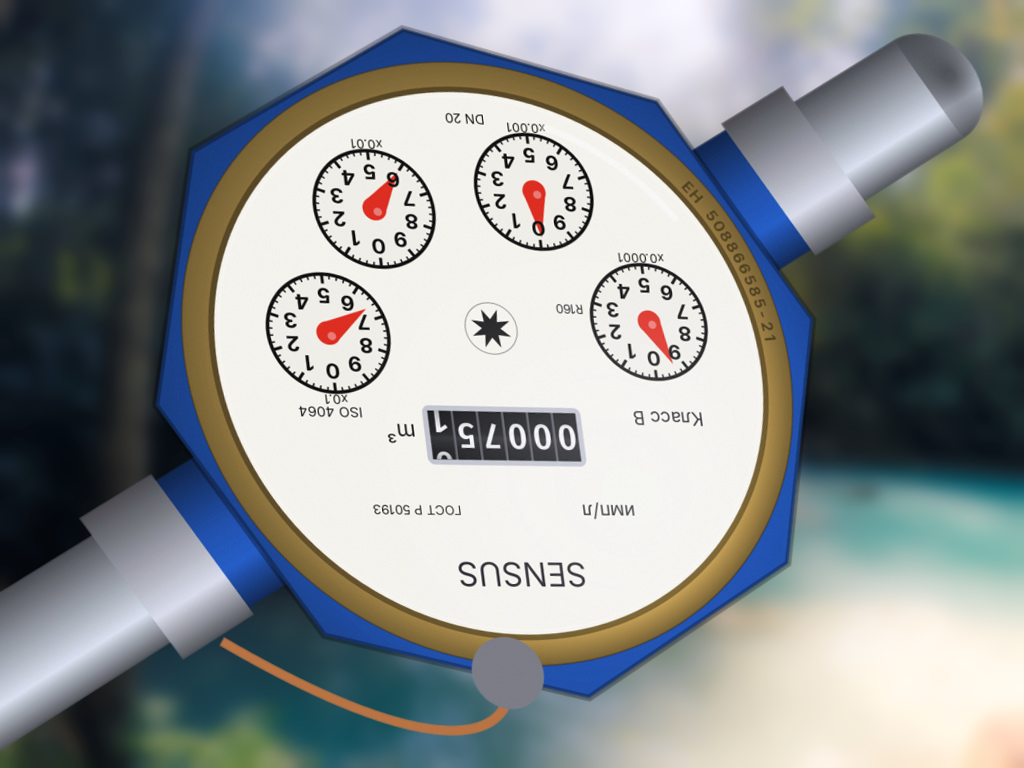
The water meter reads 750.6599m³
